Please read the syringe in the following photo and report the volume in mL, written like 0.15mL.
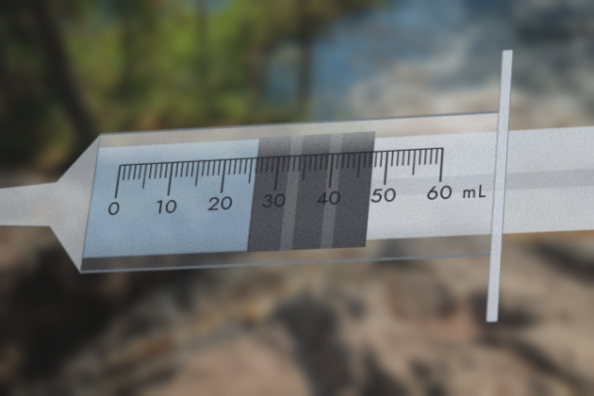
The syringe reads 26mL
